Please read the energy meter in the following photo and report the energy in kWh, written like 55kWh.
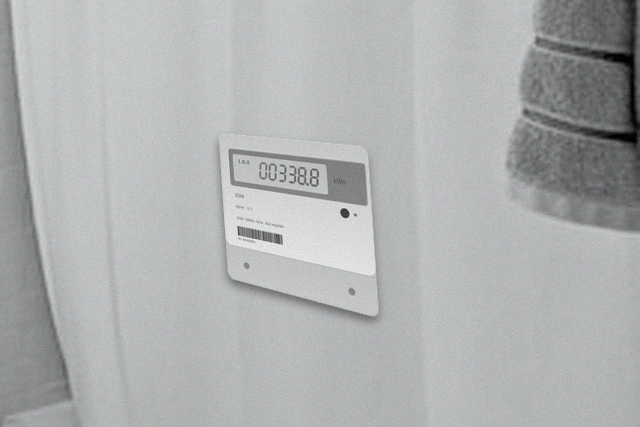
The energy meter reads 338.8kWh
